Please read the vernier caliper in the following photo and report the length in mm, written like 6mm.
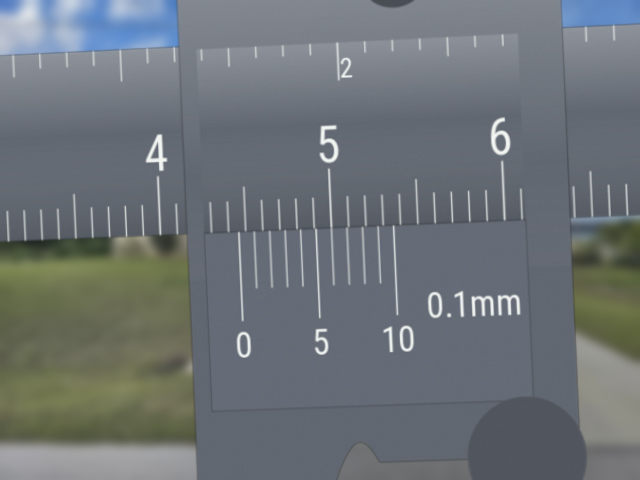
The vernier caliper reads 44.6mm
